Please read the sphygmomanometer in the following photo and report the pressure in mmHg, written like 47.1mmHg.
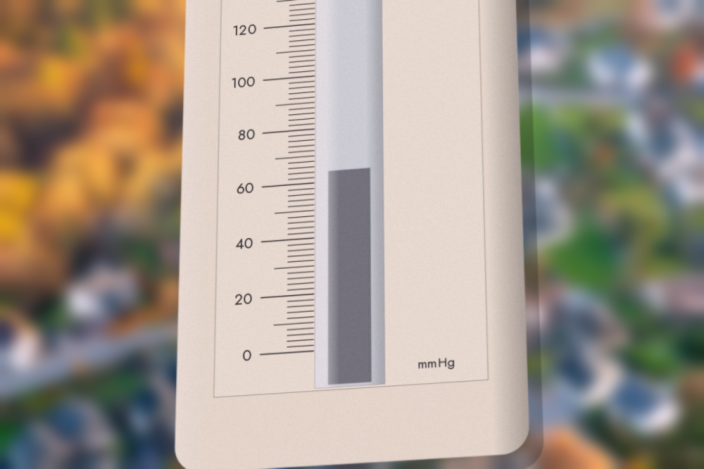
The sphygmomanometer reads 64mmHg
